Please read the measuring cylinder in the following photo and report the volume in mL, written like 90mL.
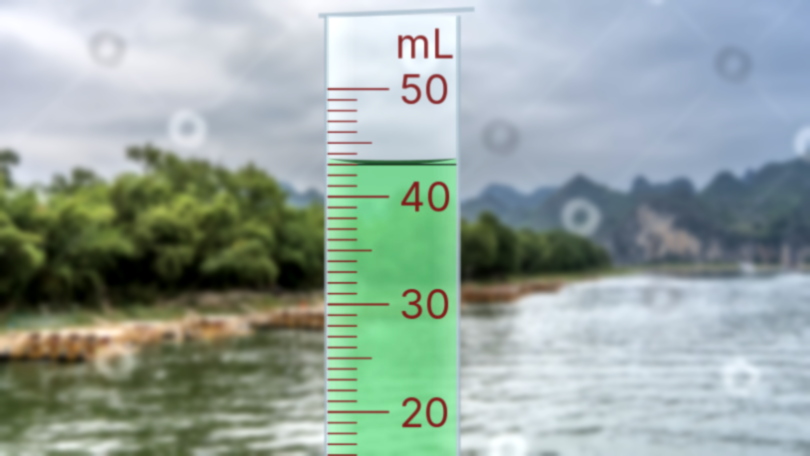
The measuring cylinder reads 43mL
